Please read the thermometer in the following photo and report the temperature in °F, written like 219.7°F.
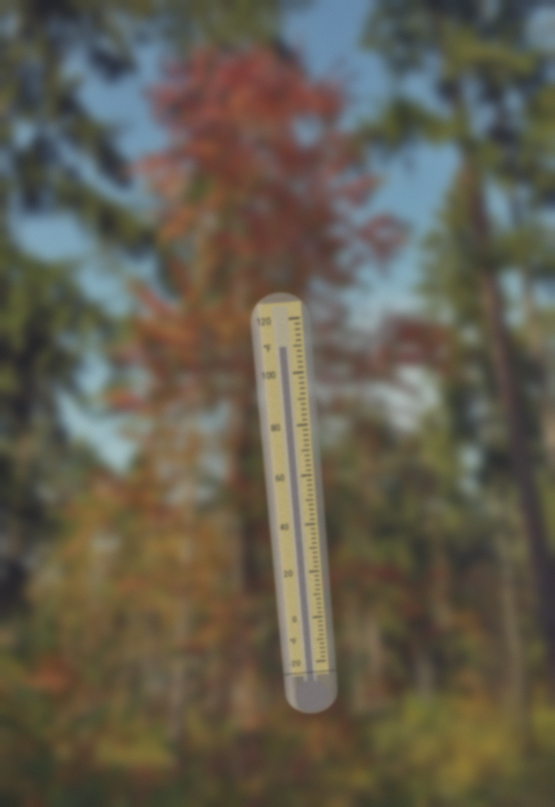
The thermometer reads 110°F
